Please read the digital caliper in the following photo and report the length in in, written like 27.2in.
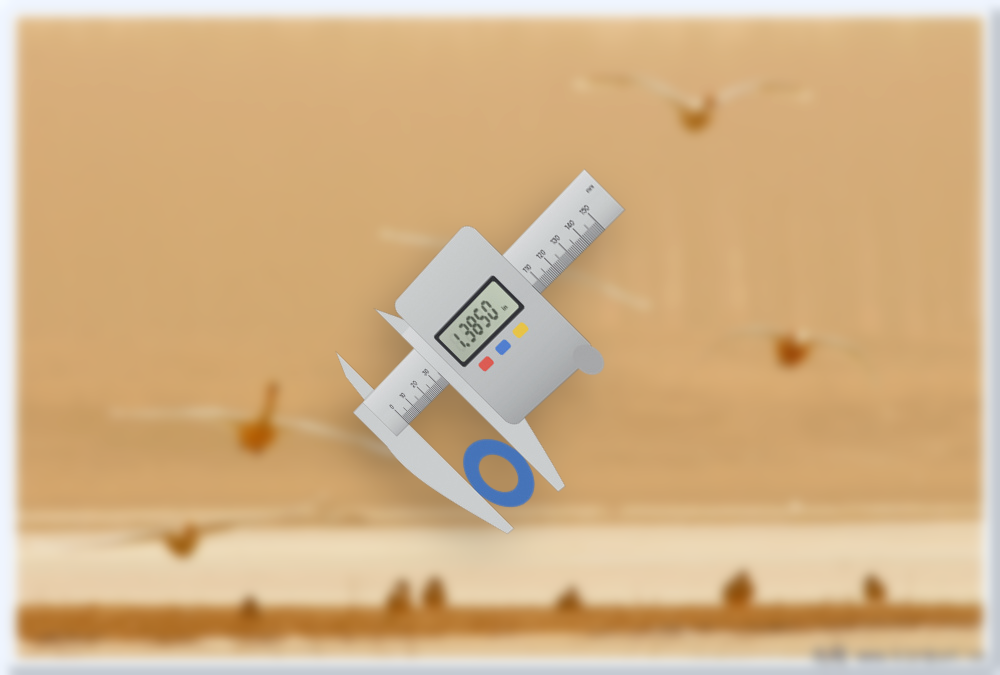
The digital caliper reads 1.3850in
